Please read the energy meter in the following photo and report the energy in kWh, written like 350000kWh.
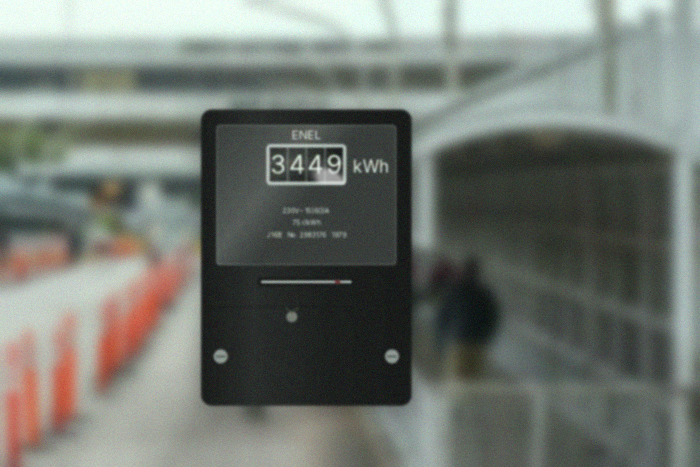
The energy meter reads 3449kWh
